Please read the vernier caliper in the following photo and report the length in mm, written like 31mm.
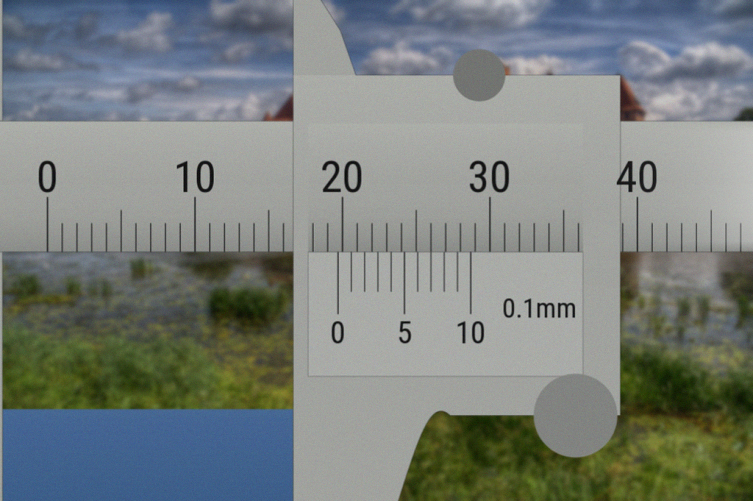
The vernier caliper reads 19.7mm
